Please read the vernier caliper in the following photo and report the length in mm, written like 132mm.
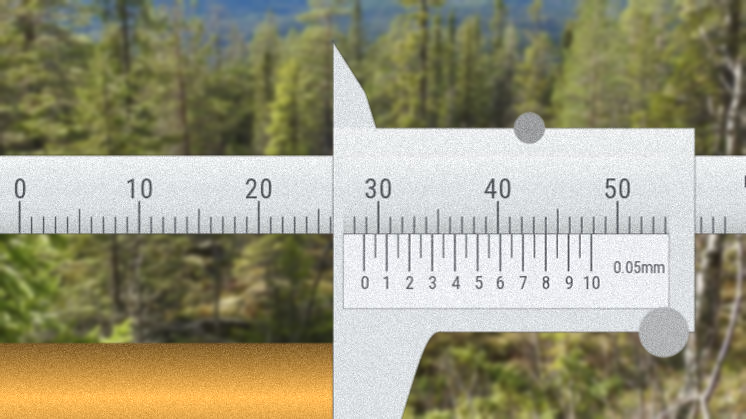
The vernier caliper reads 28.8mm
